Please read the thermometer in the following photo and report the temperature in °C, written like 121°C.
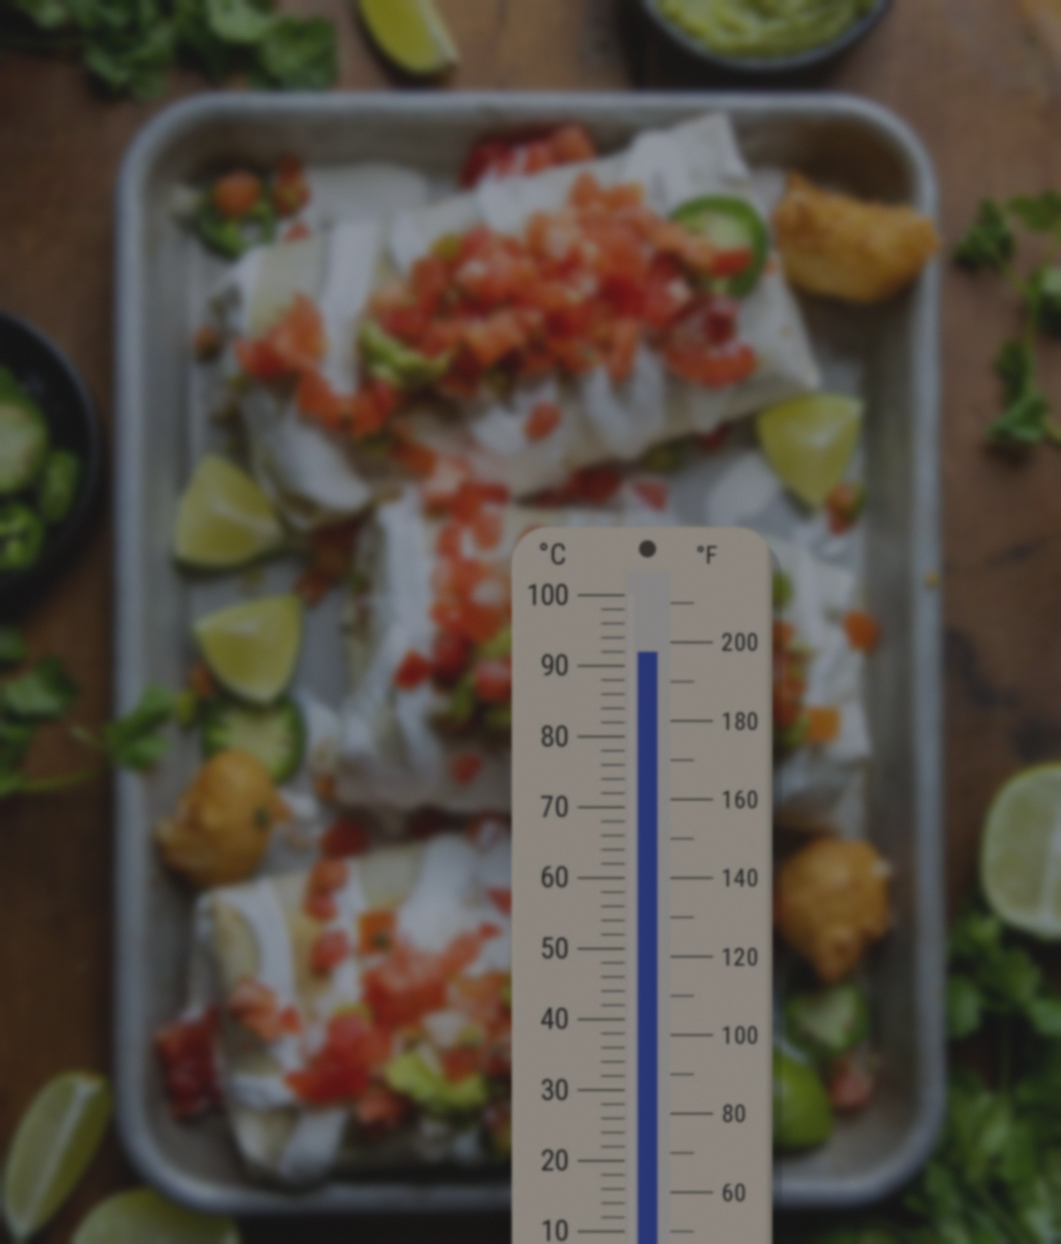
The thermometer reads 92°C
